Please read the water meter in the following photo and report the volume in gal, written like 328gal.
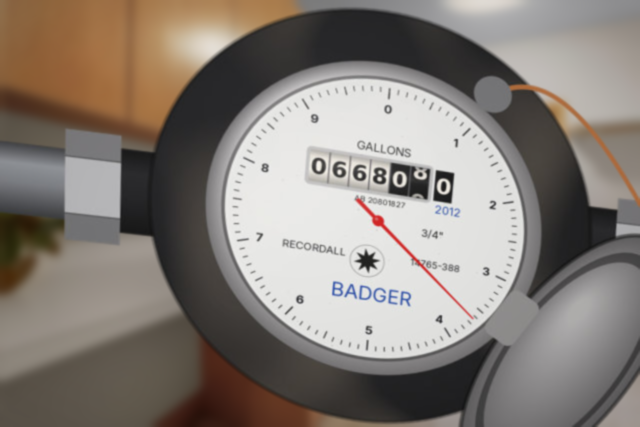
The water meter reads 668083.6gal
